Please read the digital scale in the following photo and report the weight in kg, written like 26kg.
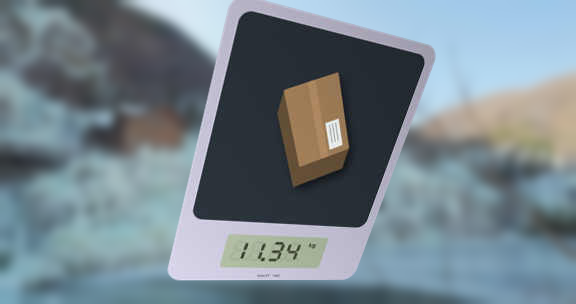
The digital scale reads 11.34kg
